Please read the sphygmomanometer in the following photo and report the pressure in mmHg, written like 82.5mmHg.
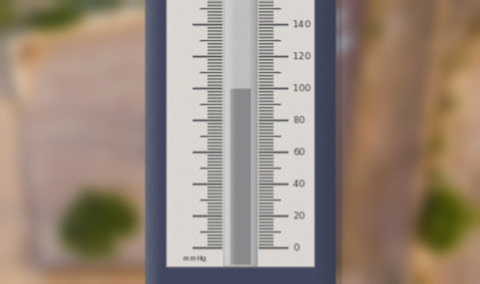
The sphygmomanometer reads 100mmHg
